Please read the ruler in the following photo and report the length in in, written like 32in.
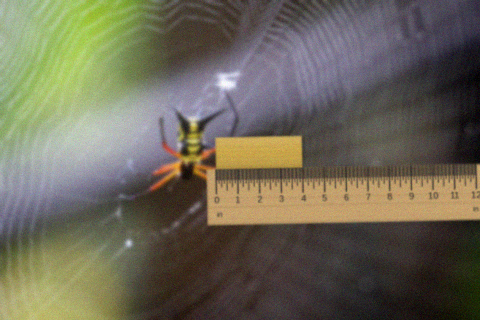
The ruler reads 4in
